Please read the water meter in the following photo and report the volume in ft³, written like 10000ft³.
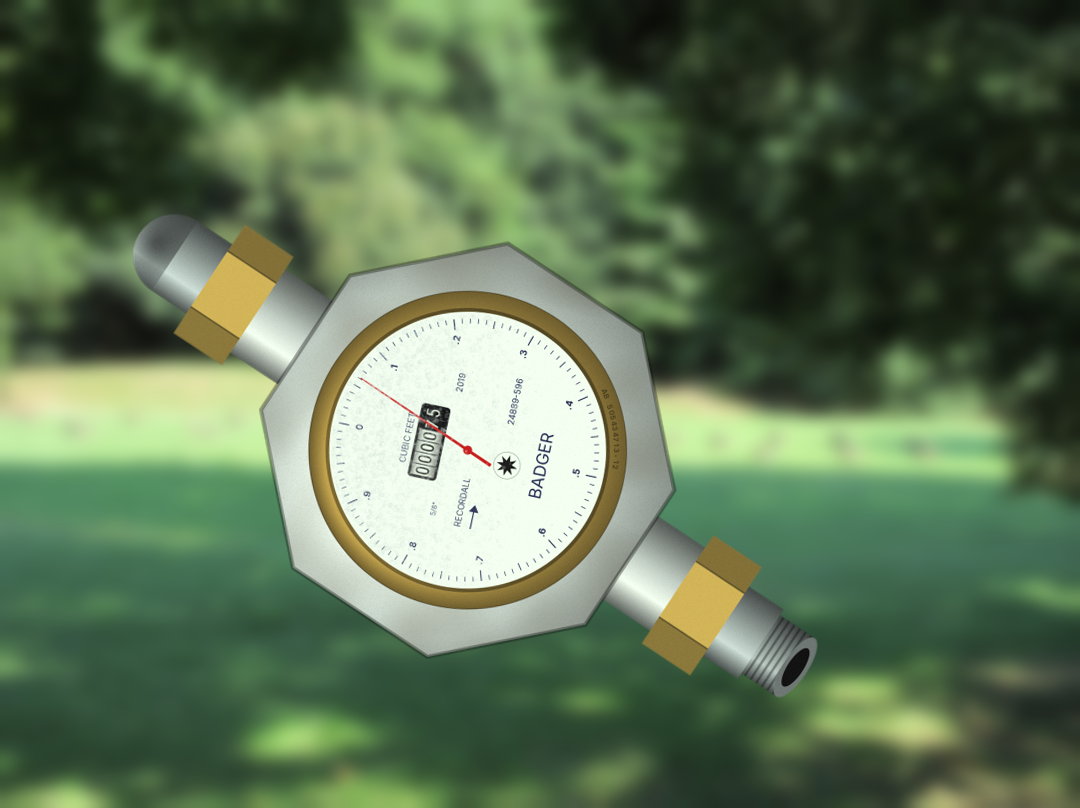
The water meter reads 75.06ft³
